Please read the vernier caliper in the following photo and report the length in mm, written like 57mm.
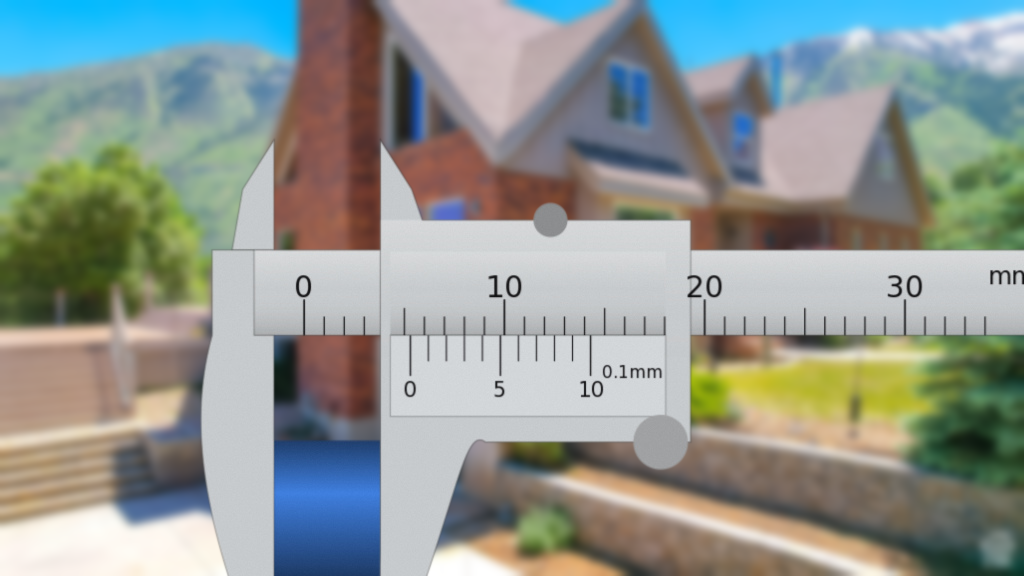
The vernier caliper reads 5.3mm
